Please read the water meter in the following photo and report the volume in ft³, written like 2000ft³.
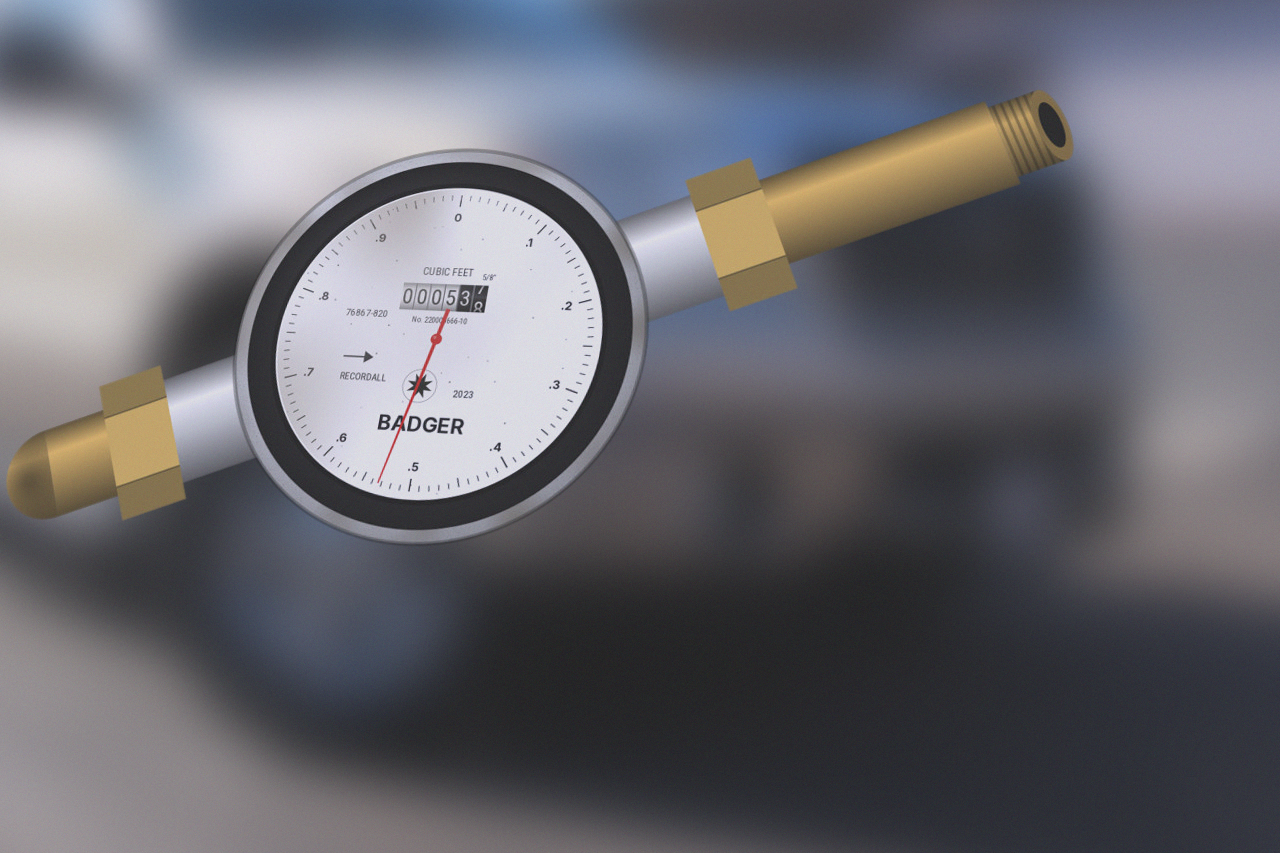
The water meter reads 537.53ft³
